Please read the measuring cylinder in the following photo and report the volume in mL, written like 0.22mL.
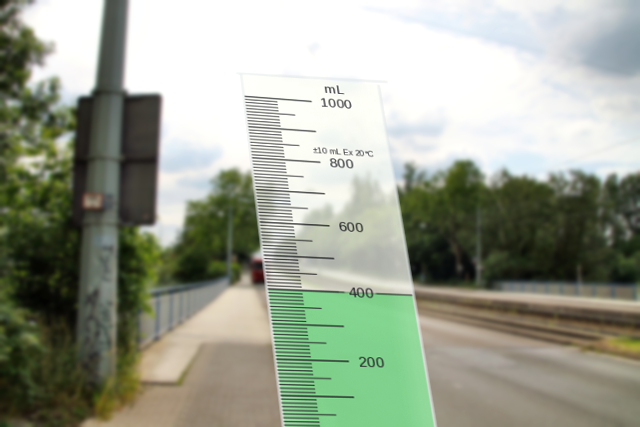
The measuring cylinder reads 400mL
